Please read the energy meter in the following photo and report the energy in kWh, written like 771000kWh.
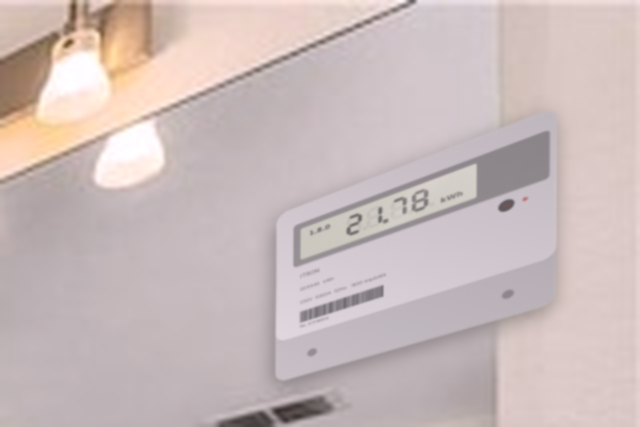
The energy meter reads 21.78kWh
